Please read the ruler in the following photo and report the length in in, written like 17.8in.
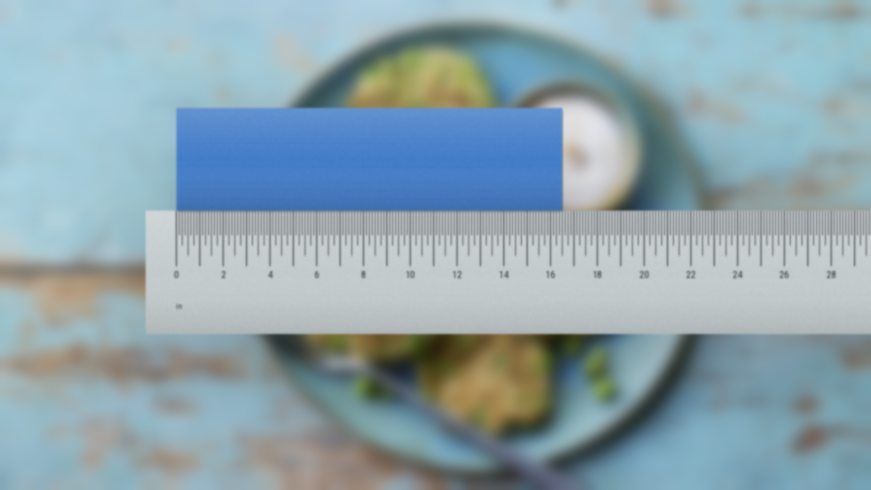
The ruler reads 16.5in
